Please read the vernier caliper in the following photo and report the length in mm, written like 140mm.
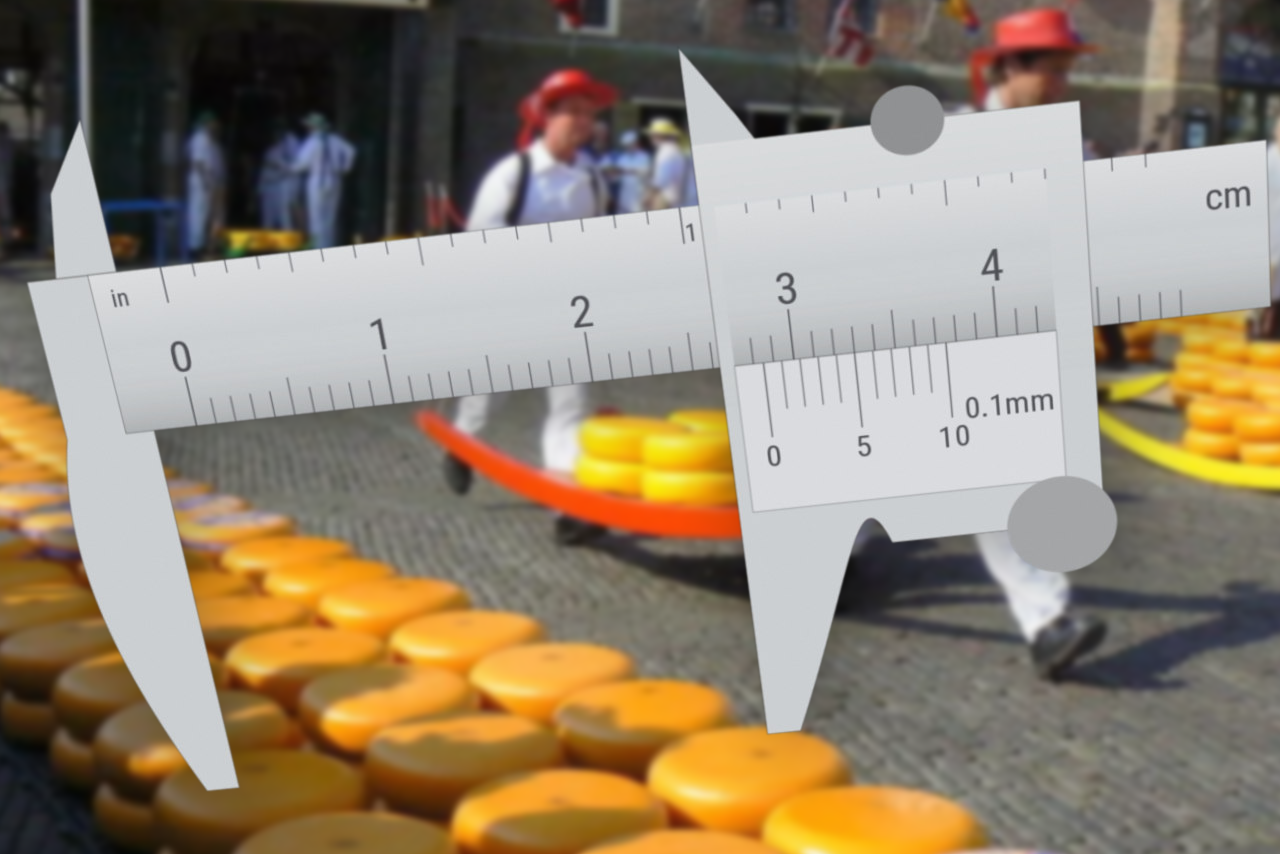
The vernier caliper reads 28.5mm
